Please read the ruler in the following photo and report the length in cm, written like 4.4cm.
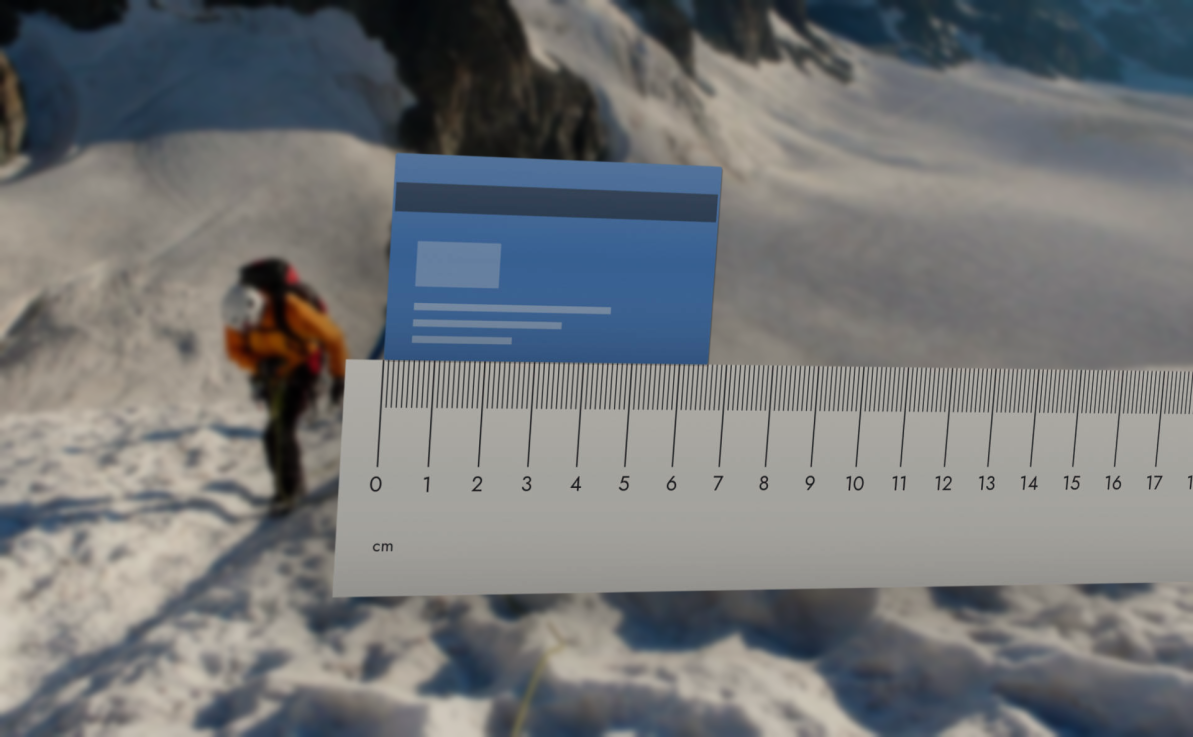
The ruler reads 6.6cm
